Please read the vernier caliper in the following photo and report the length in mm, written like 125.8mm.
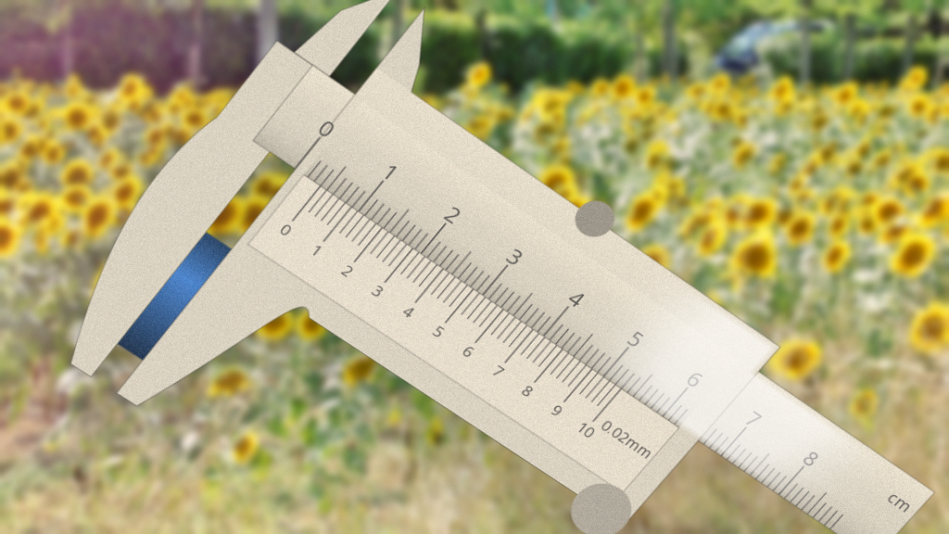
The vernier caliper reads 4.0mm
